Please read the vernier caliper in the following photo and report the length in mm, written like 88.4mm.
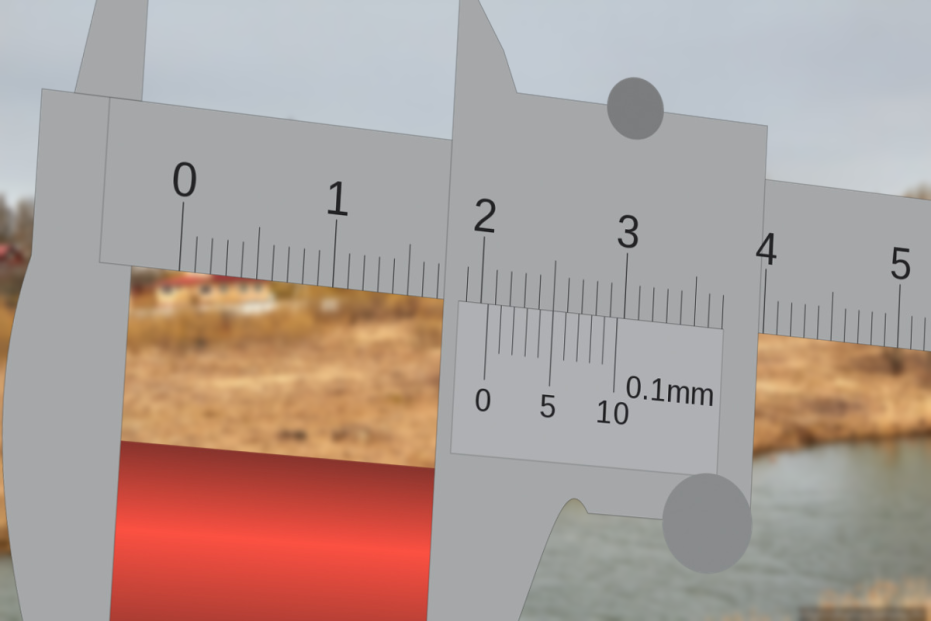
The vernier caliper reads 20.5mm
